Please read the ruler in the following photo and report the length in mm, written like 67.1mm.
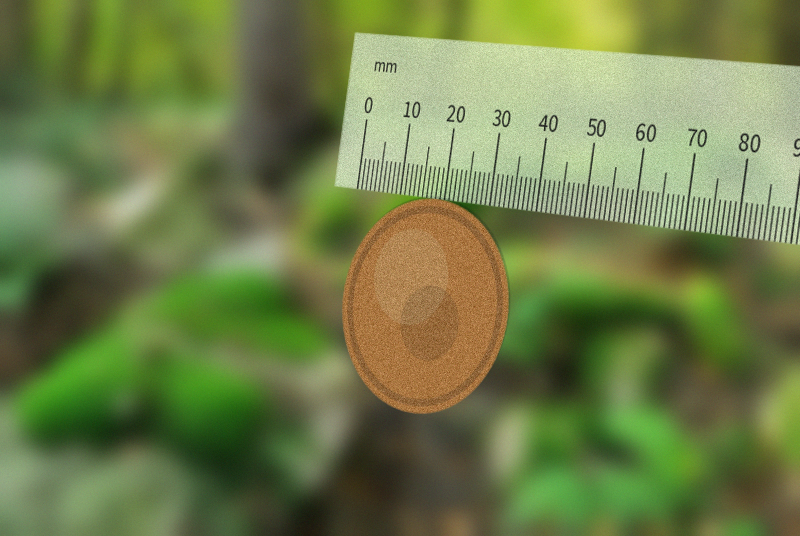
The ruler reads 37mm
